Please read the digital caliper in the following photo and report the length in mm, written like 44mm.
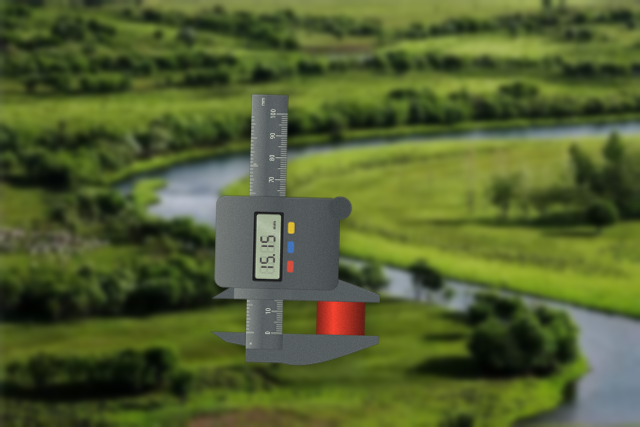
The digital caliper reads 15.15mm
